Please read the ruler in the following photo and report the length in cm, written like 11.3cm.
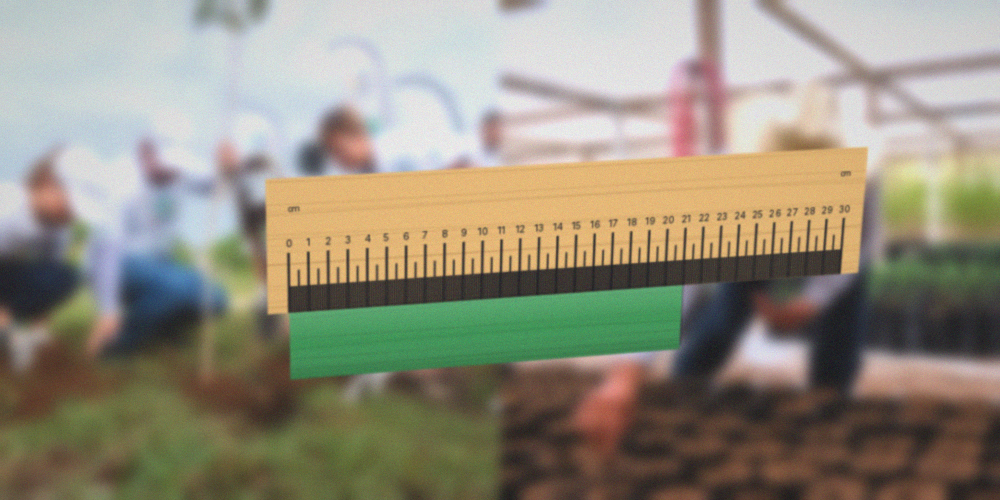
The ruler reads 21cm
